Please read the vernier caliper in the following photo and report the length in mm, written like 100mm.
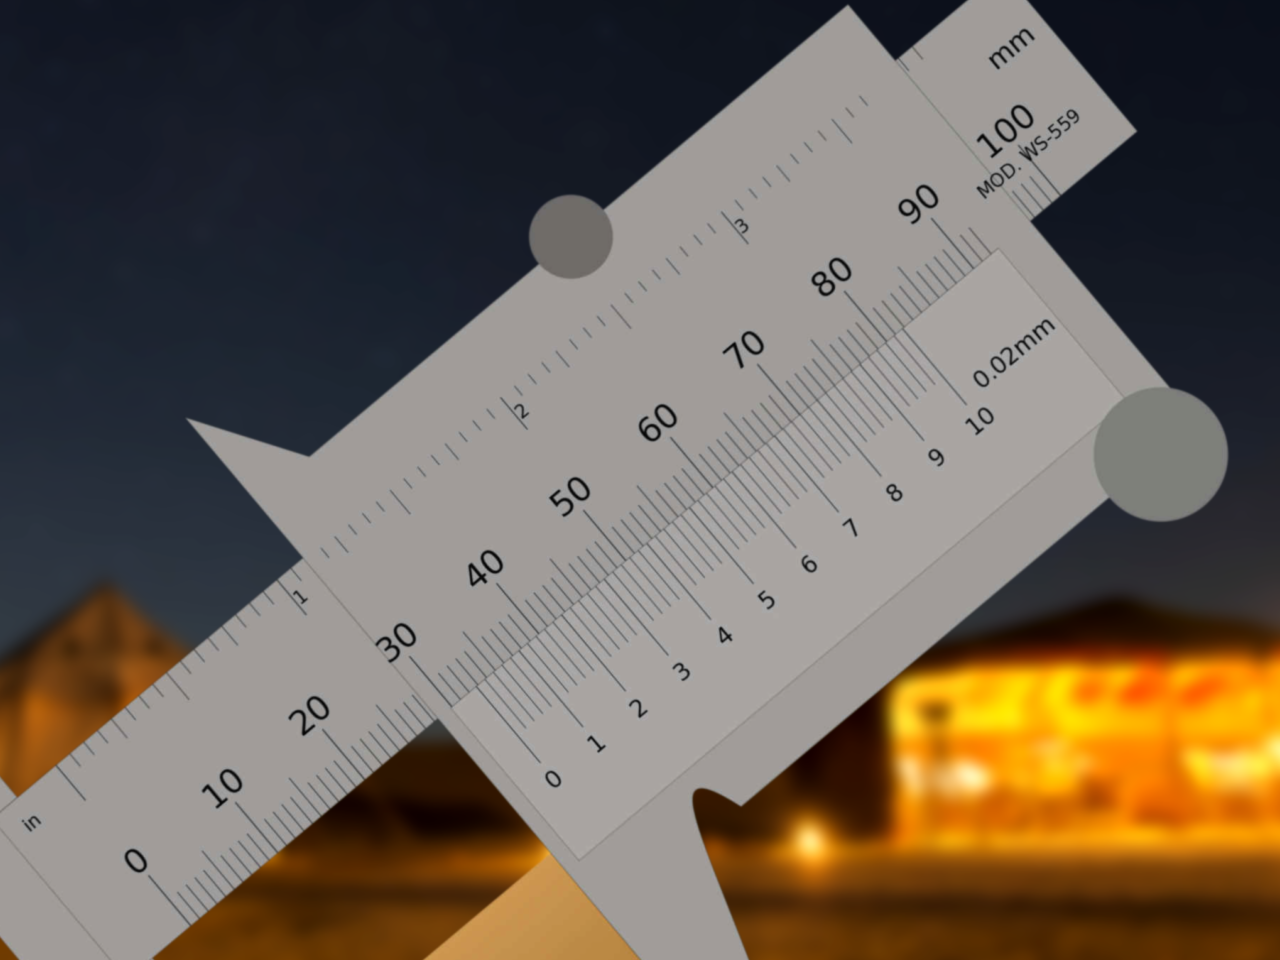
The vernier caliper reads 32.8mm
